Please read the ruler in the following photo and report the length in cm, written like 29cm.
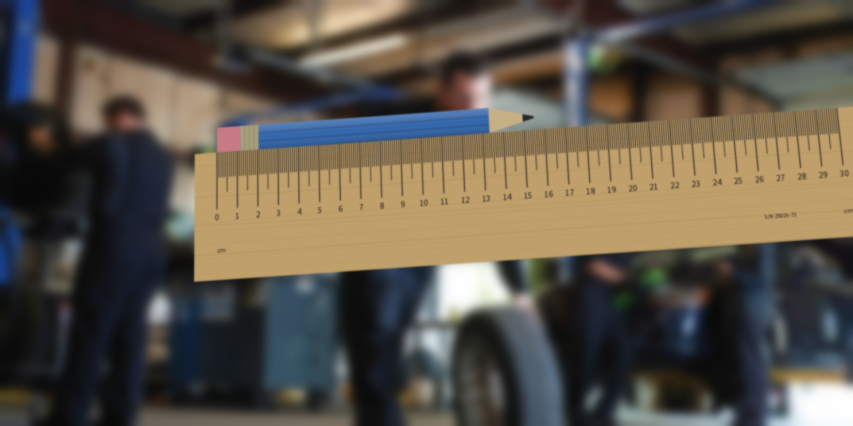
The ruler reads 15.5cm
